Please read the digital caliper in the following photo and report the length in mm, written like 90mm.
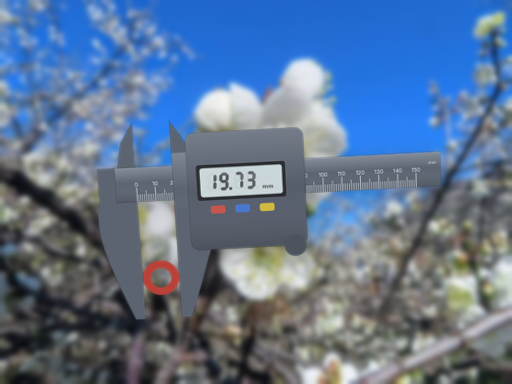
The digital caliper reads 19.73mm
